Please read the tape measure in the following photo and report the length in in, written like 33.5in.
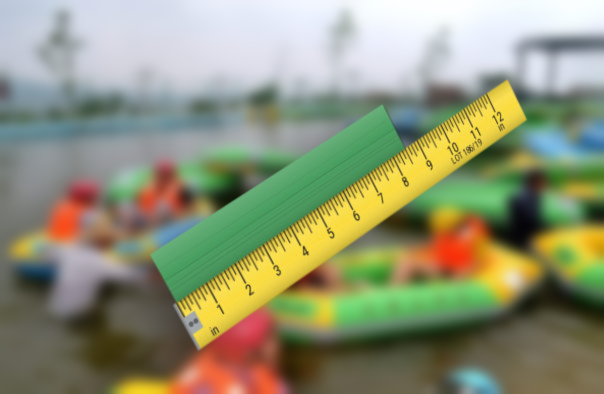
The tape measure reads 8.5in
